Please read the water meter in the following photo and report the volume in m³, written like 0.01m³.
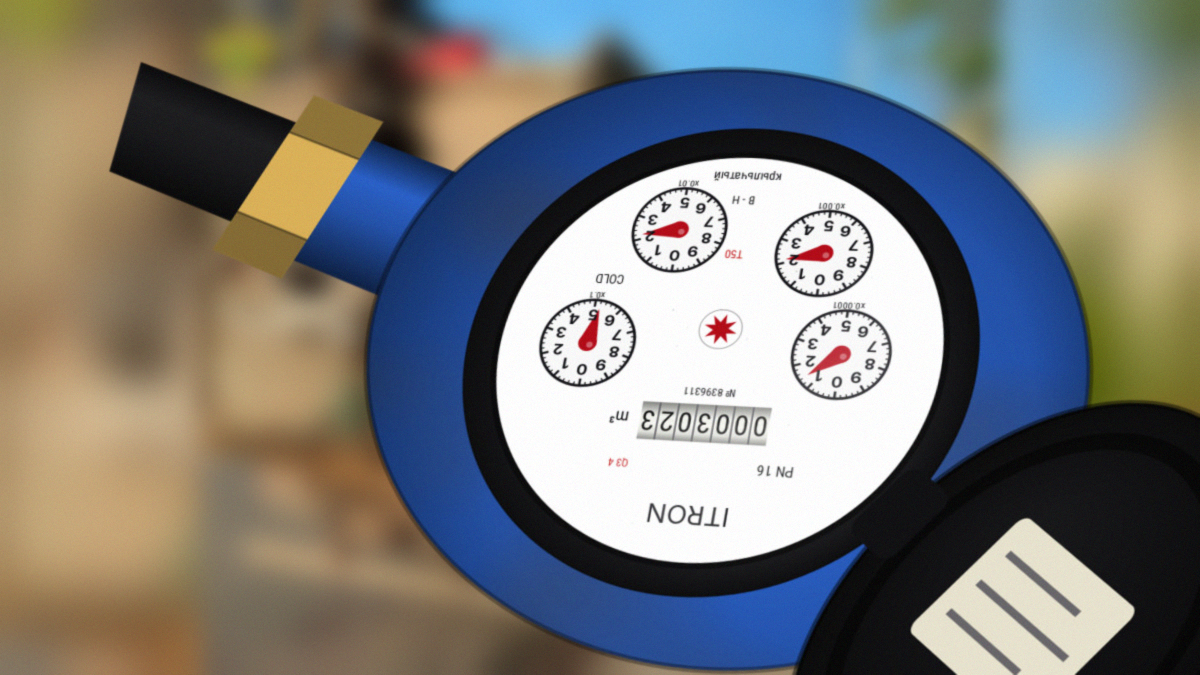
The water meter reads 3023.5221m³
